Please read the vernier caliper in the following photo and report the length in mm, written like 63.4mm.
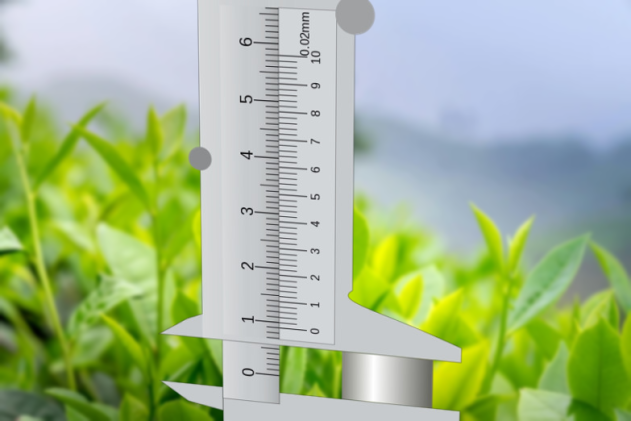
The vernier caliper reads 9.0mm
